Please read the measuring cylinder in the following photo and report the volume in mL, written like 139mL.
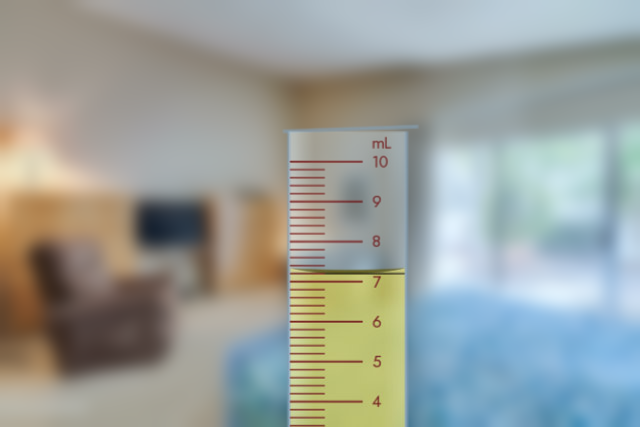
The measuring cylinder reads 7.2mL
